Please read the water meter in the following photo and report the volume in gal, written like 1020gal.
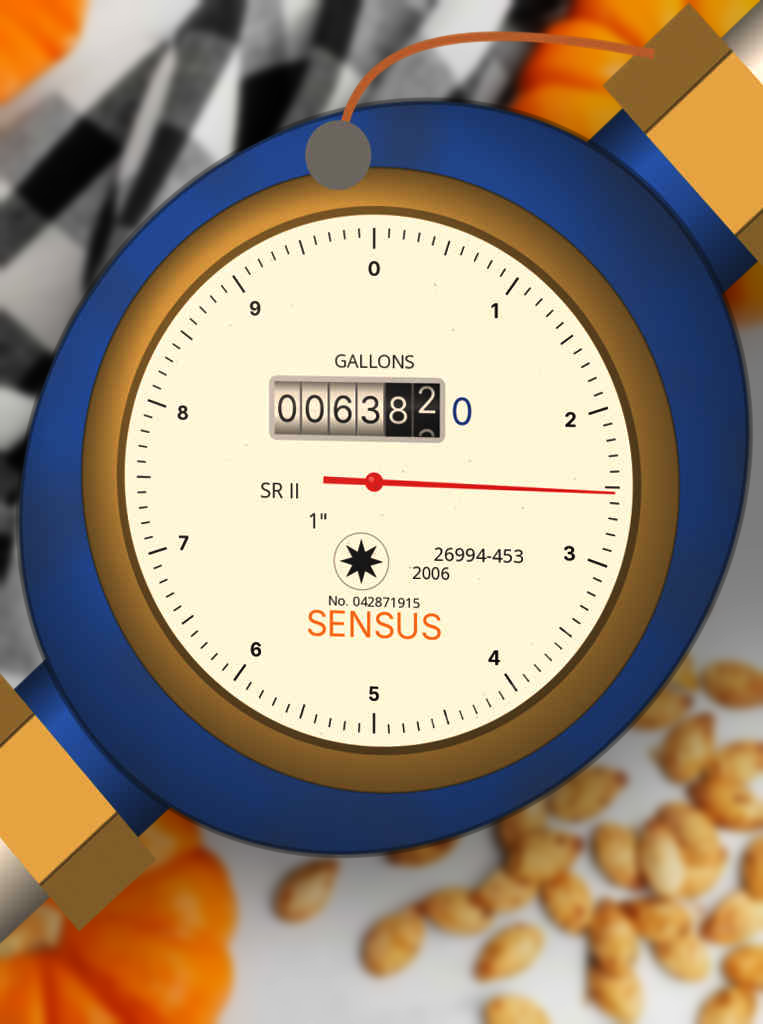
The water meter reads 63822.5gal
